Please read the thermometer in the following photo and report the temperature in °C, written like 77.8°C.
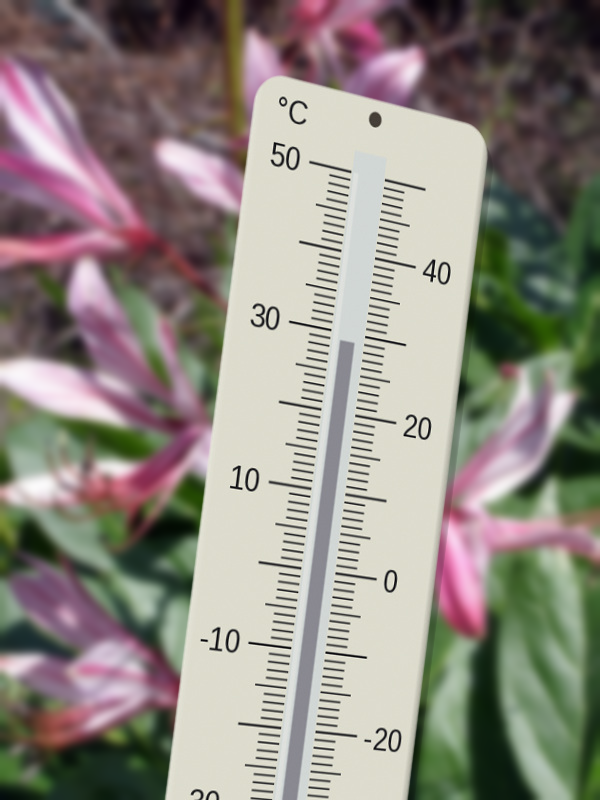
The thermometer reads 29°C
